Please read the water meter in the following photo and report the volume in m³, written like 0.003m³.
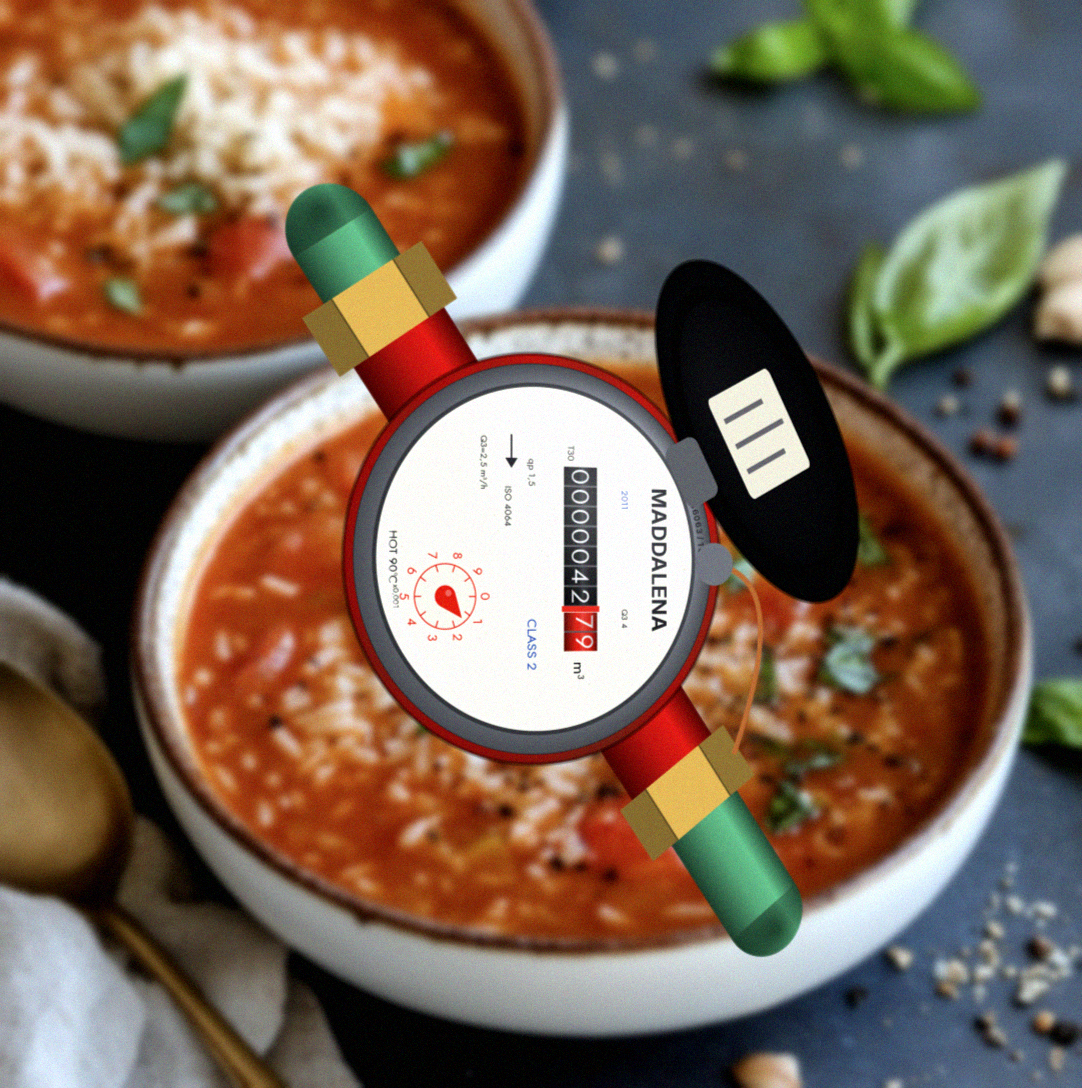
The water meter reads 42.791m³
